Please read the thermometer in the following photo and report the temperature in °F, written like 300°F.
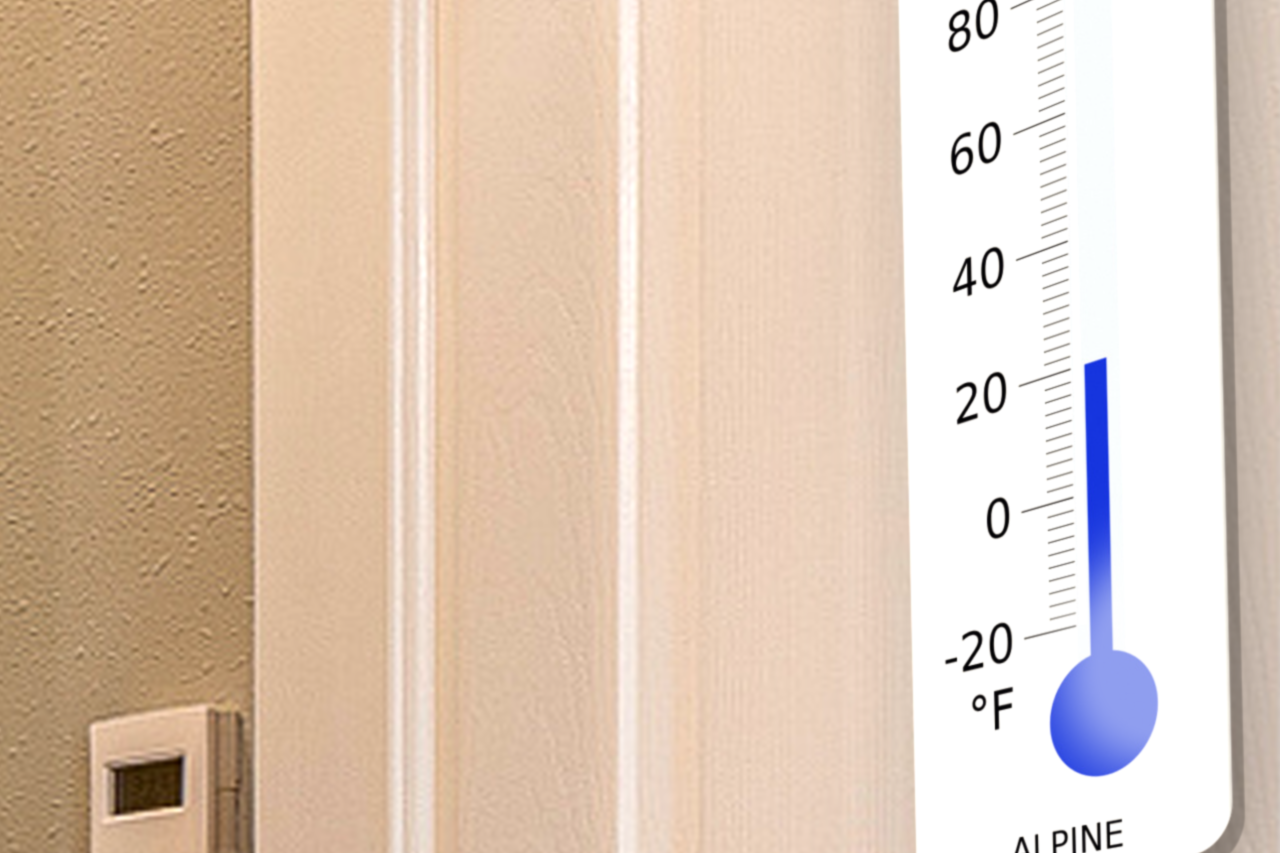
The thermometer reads 20°F
